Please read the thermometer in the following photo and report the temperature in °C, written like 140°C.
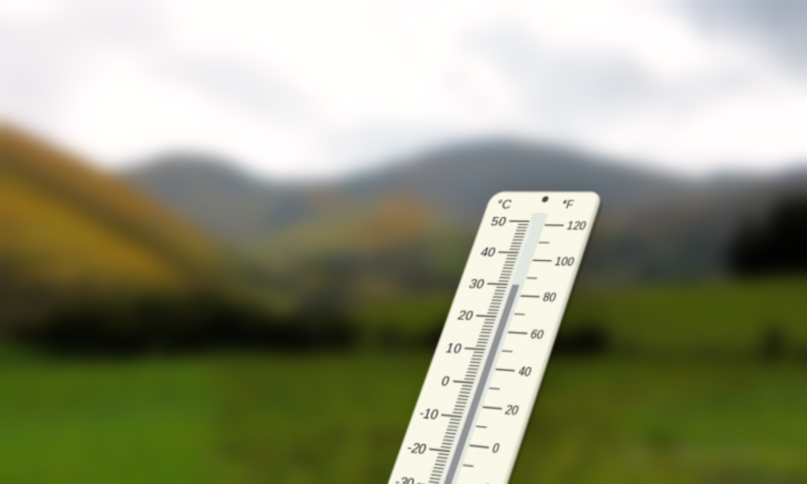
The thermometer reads 30°C
